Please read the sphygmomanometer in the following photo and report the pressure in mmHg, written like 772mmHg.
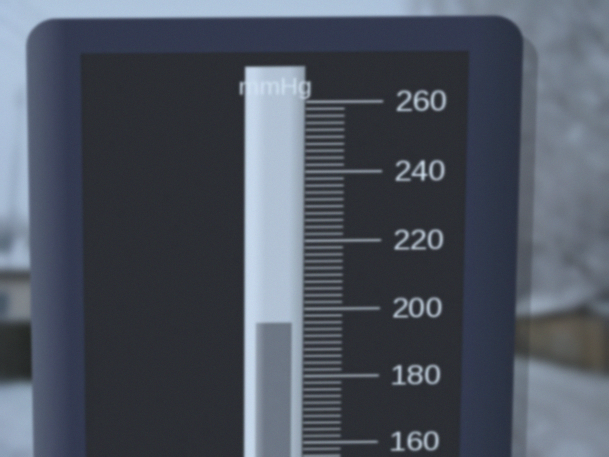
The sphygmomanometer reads 196mmHg
